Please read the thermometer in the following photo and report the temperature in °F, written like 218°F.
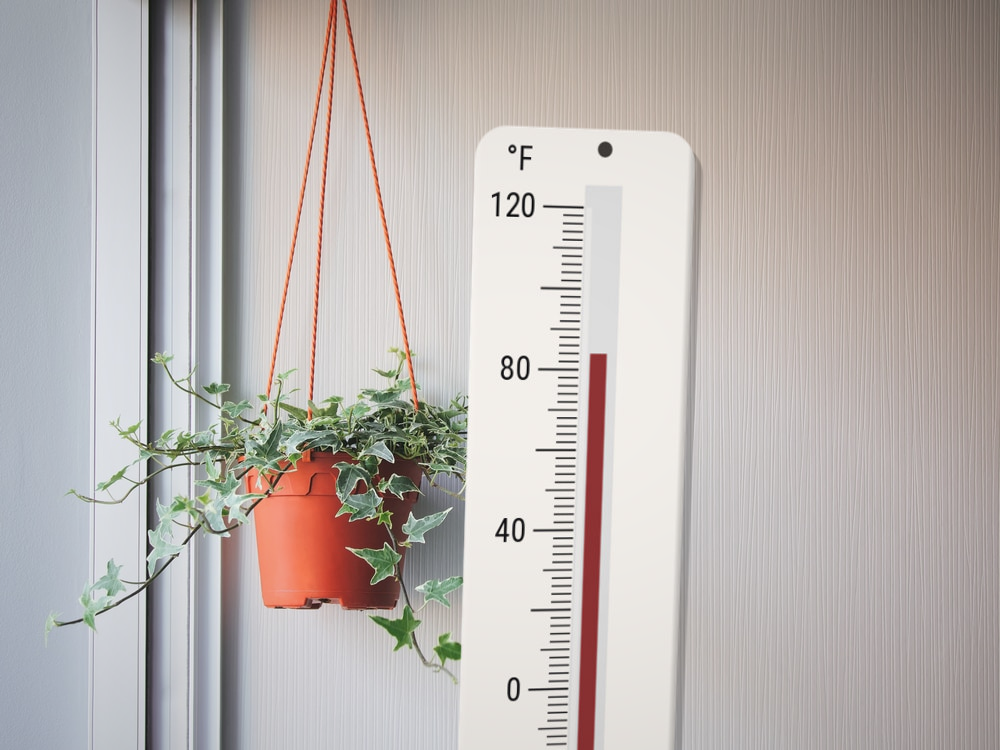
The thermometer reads 84°F
